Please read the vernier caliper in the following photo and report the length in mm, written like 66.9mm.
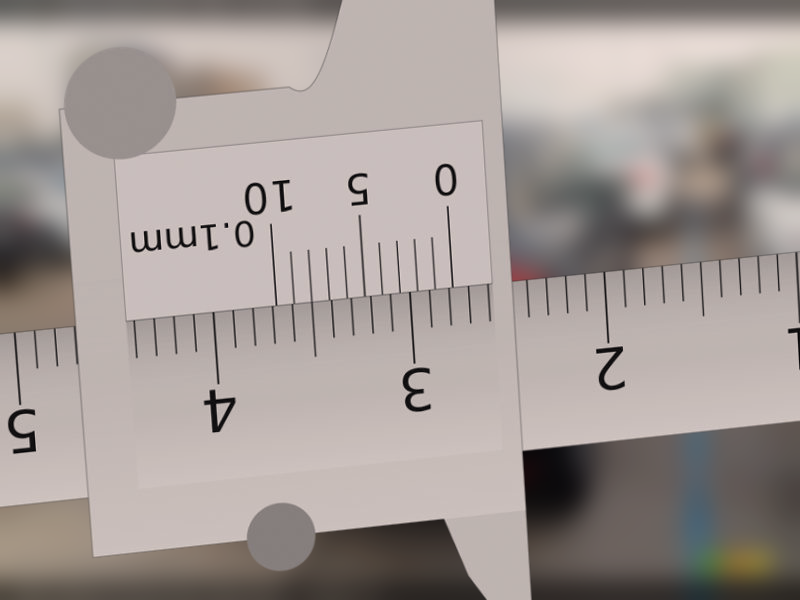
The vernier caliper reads 27.8mm
